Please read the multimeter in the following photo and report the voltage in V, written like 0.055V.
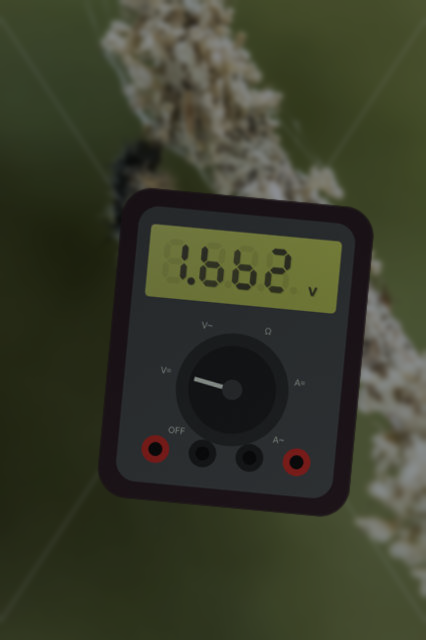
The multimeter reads 1.662V
